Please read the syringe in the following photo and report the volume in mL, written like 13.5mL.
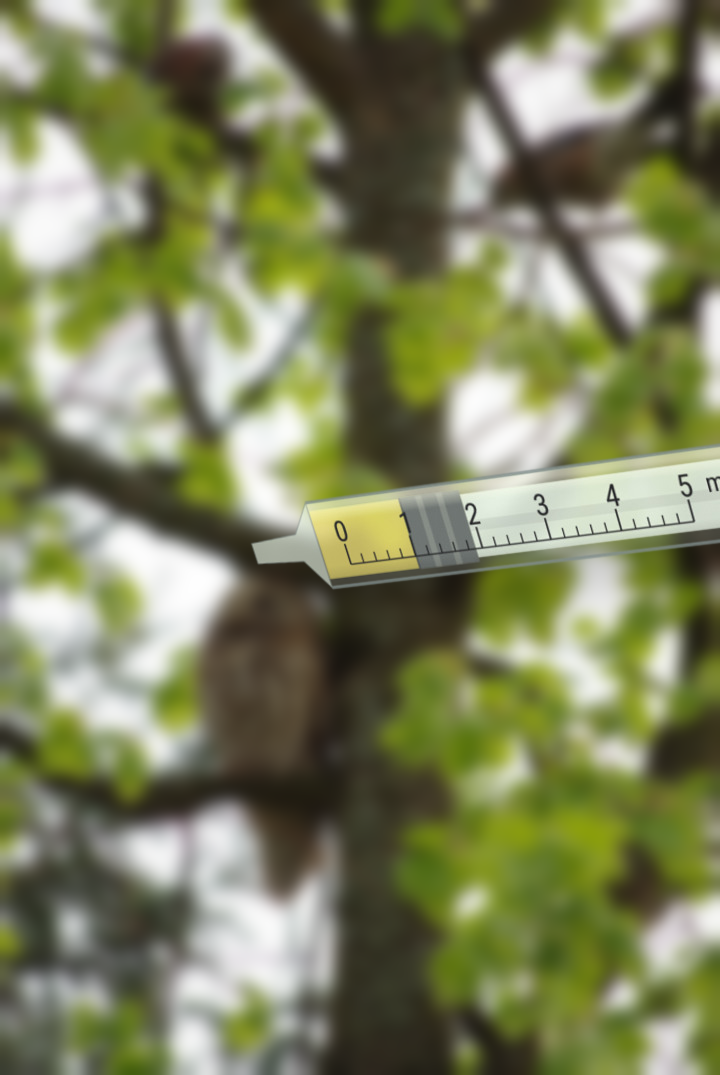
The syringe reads 1mL
